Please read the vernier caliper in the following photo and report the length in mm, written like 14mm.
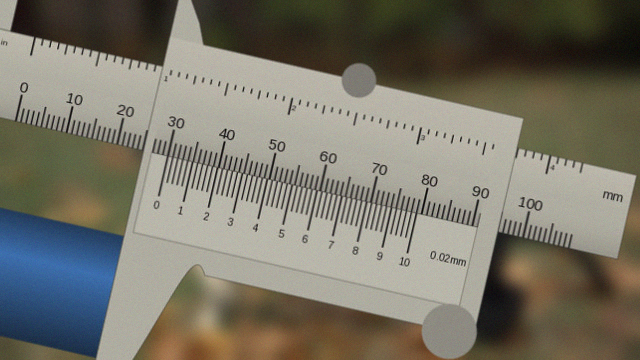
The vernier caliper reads 30.0mm
